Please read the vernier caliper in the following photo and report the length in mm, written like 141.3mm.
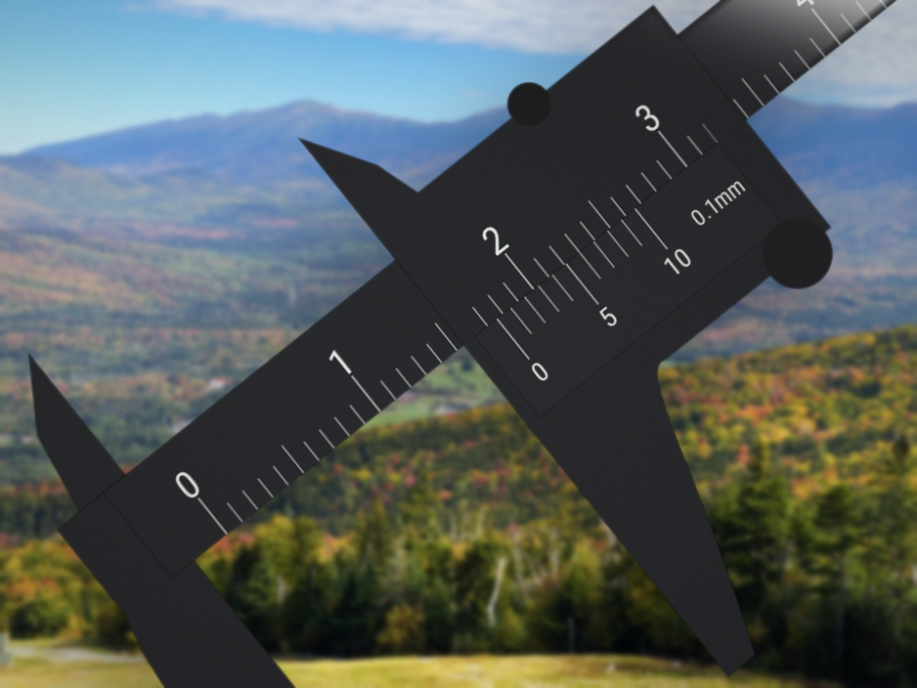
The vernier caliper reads 17.6mm
